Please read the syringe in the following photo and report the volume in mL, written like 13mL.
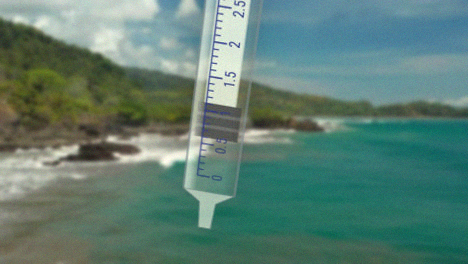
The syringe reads 0.6mL
